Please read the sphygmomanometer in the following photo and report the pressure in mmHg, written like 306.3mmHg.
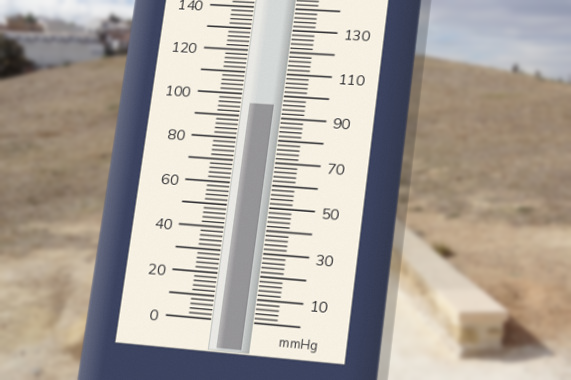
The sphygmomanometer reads 96mmHg
